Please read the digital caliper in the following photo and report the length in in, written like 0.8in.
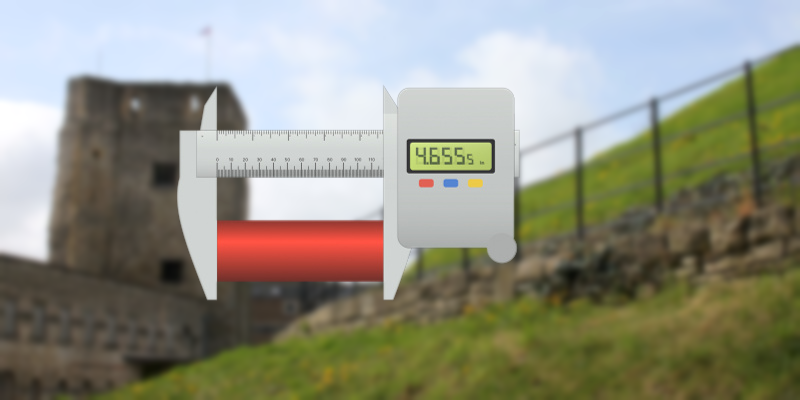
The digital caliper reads 4.6555in
